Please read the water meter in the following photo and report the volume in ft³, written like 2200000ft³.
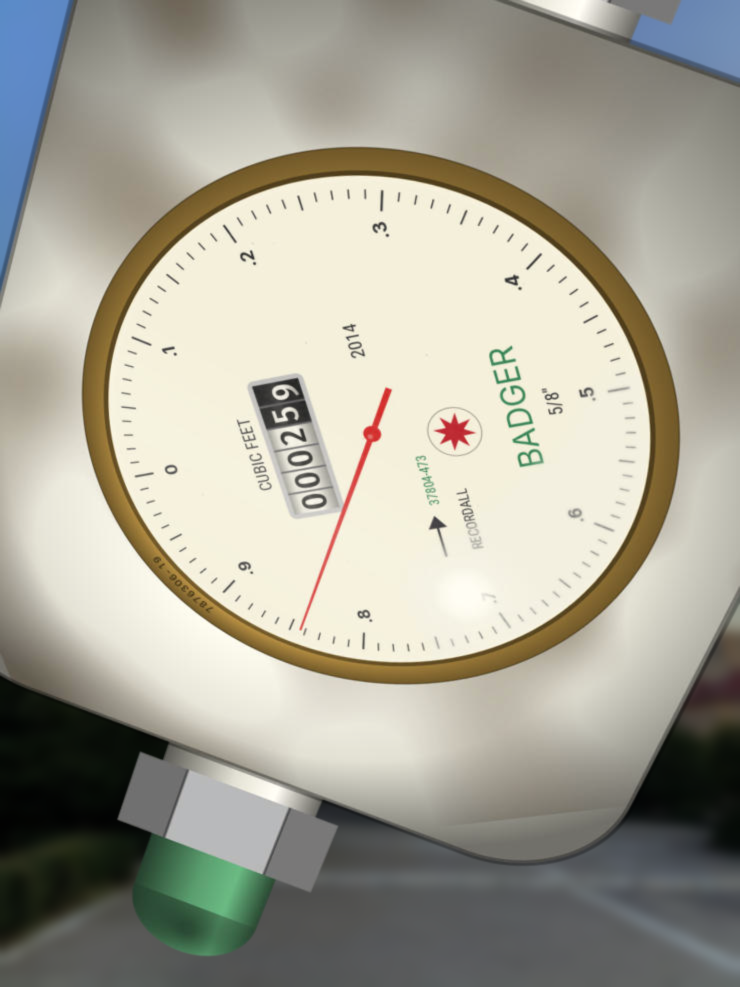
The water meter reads 258.84ft³
